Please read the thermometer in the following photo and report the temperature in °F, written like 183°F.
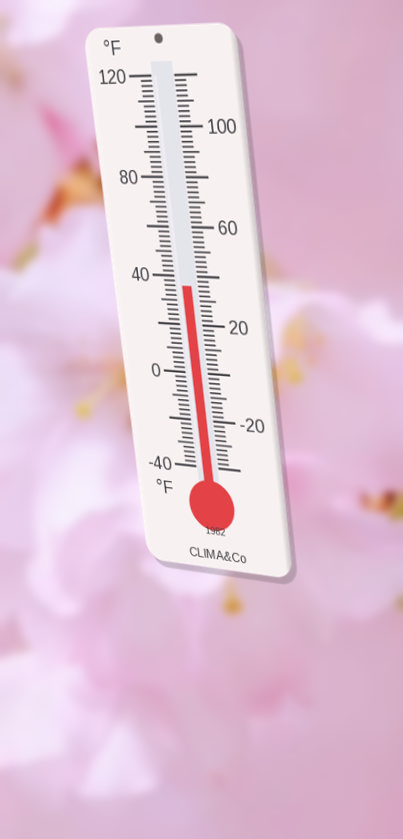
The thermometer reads 36°F
